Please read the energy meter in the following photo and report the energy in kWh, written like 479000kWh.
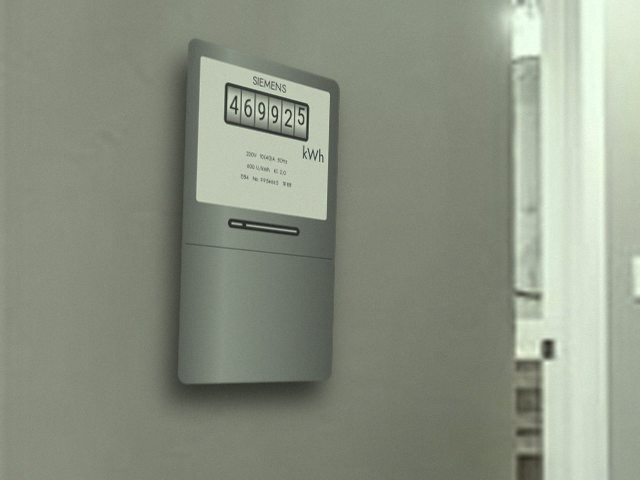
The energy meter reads 469925kWh
